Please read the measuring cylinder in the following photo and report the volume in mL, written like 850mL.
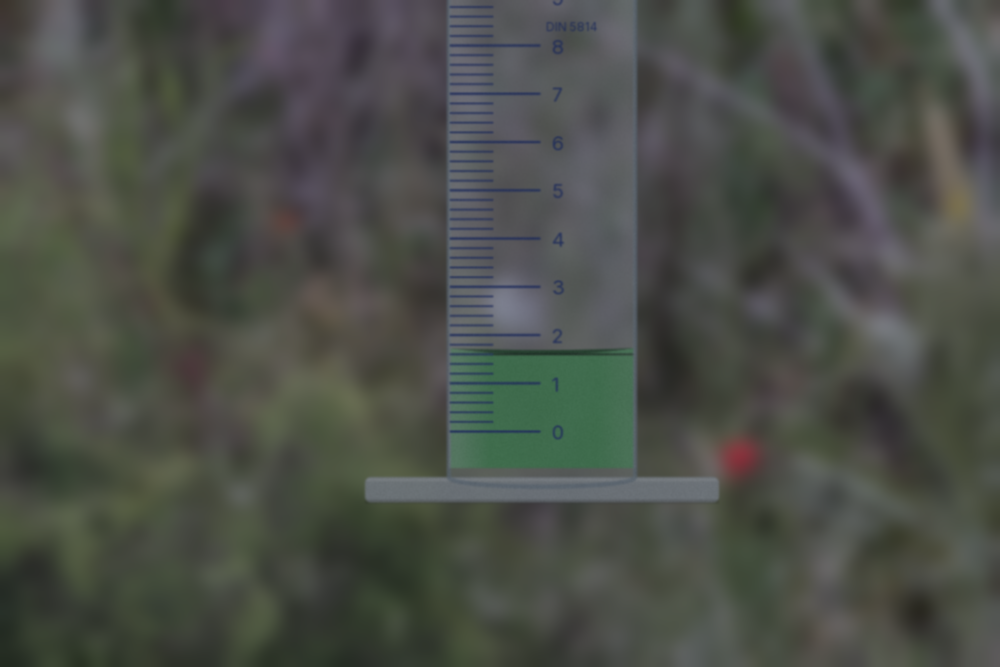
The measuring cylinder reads 1.6mL
